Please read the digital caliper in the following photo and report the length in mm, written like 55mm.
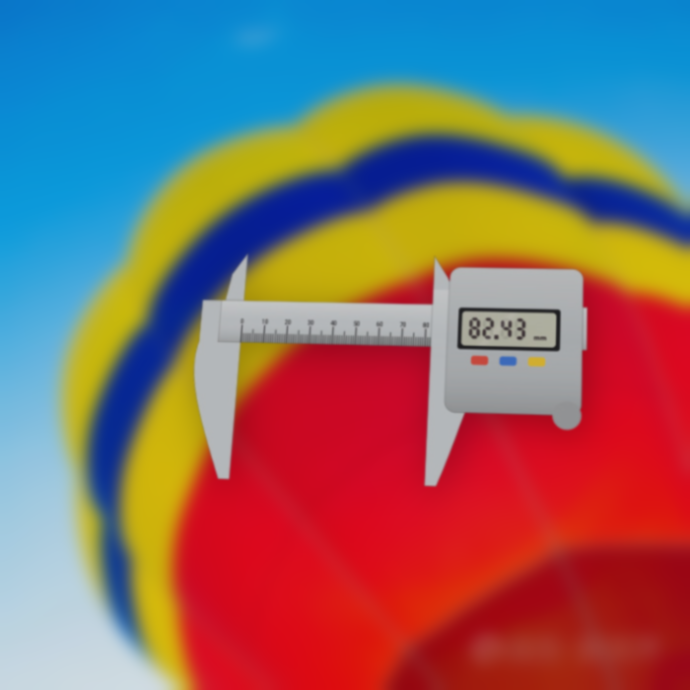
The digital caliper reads 82.43mm
